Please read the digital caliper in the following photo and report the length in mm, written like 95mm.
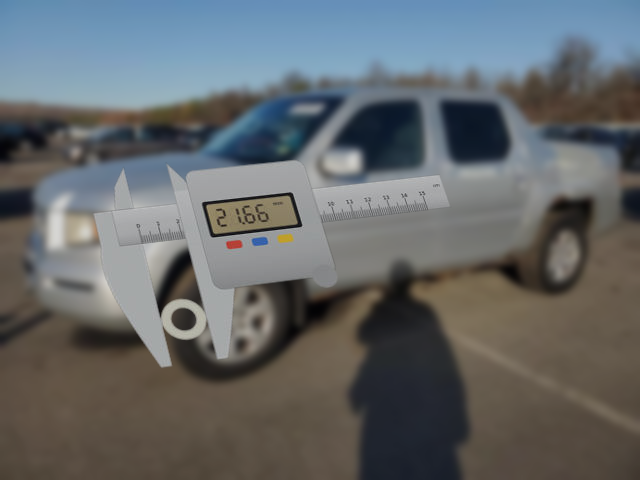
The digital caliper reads 21.66mm
